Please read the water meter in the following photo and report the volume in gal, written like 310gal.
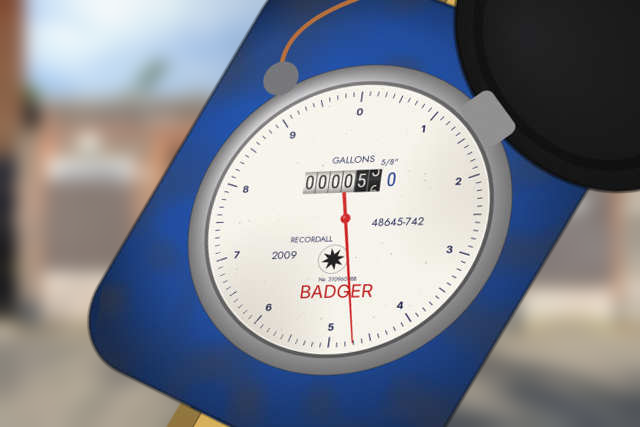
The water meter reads 554.7gal
